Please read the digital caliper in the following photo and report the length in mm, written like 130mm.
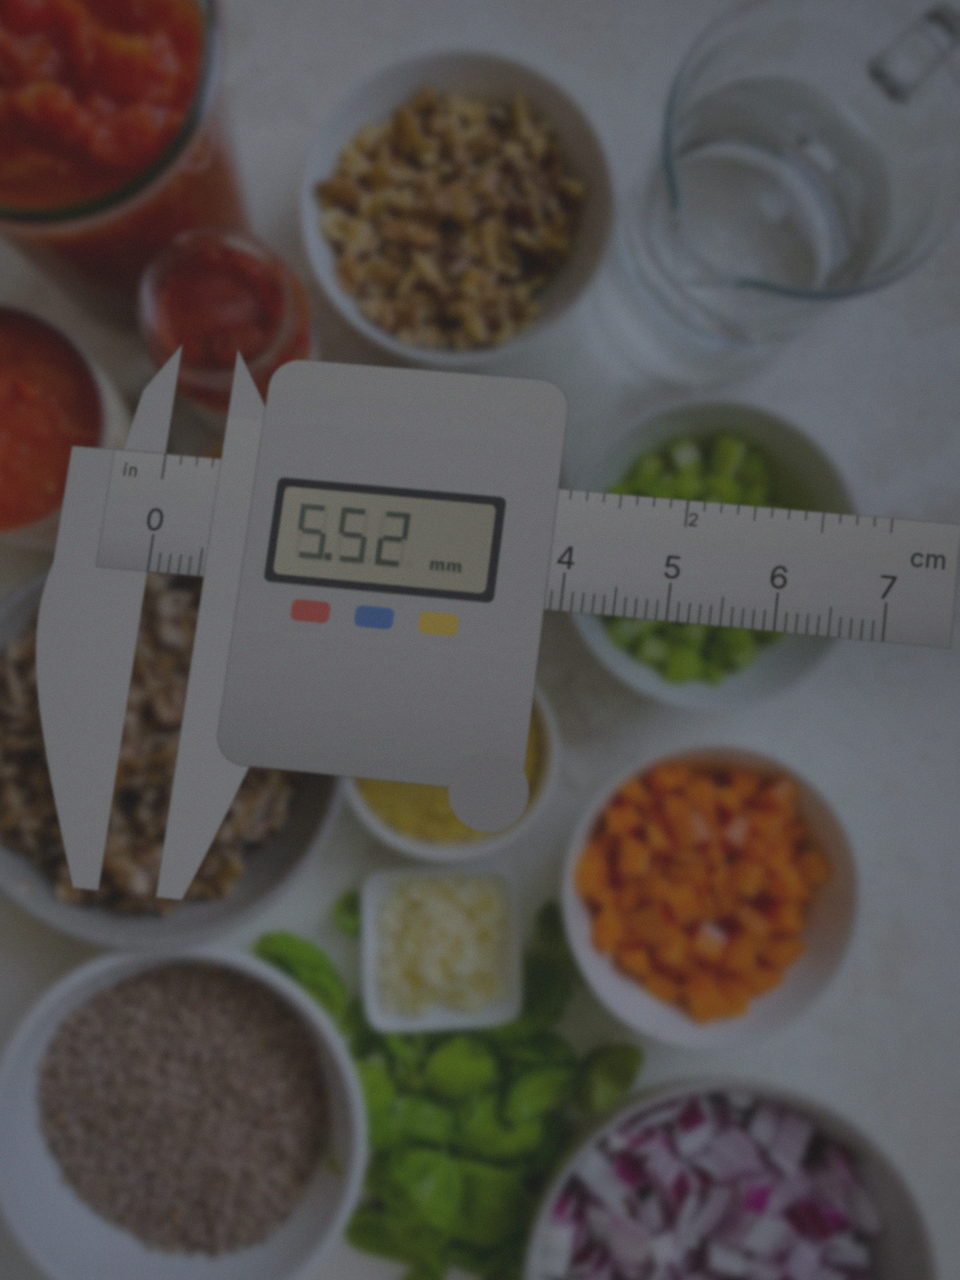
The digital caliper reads 5.52mm
